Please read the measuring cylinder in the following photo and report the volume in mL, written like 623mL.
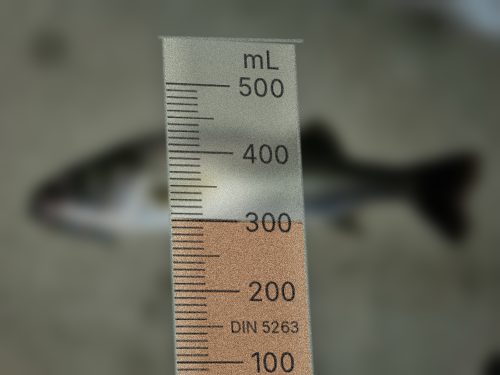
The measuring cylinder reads 300mL
